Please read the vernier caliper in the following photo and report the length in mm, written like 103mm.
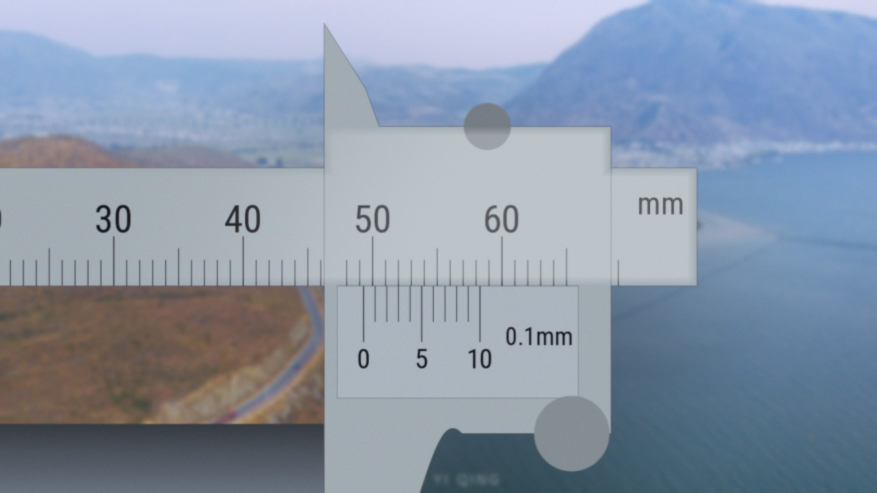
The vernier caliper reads 49.3mm
